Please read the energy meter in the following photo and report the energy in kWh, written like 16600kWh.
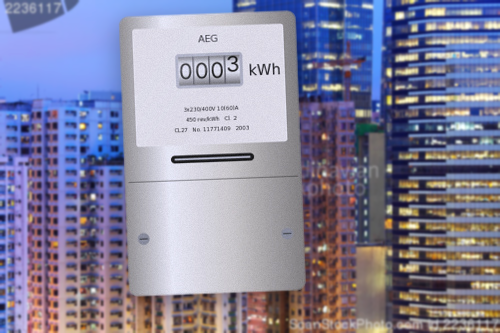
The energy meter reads 3kWh
